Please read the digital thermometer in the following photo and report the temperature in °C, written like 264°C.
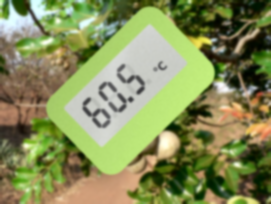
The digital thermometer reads 60.5°C
